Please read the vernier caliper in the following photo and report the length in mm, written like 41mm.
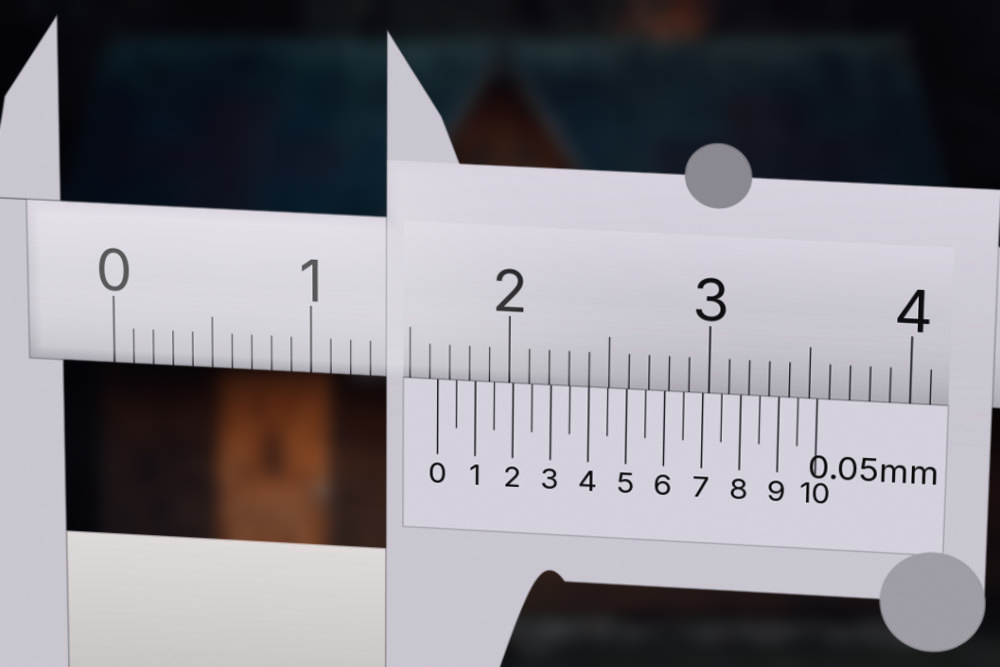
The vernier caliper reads 16.4mm
